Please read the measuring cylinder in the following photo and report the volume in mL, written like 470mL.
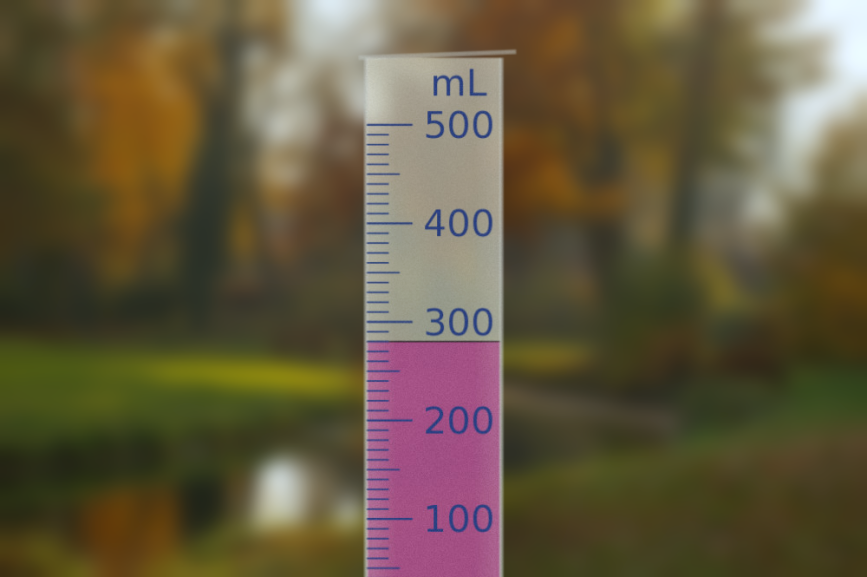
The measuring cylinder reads 280mL
